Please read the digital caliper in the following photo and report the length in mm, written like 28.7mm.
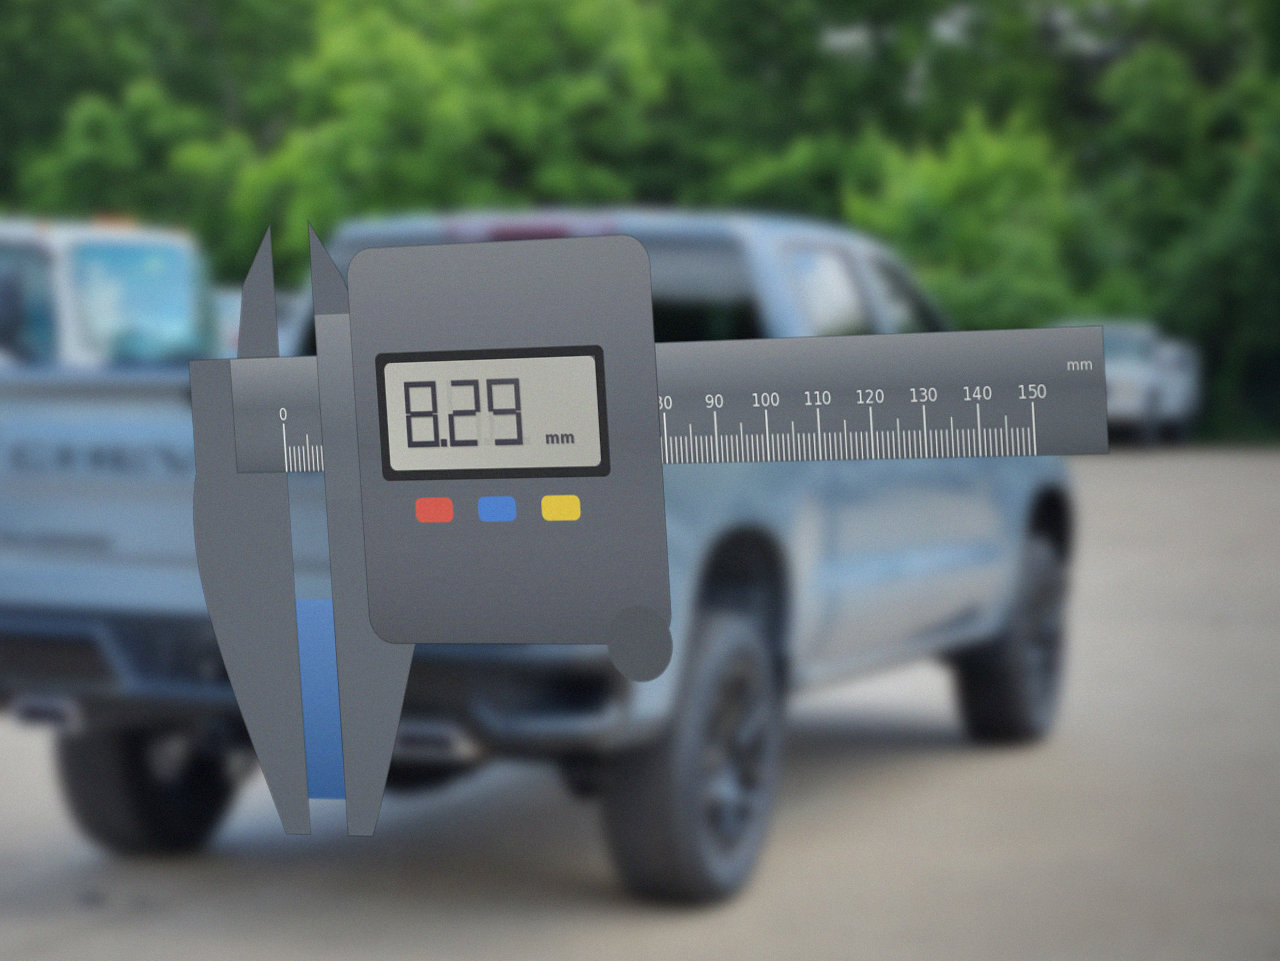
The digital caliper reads 8.29mm
